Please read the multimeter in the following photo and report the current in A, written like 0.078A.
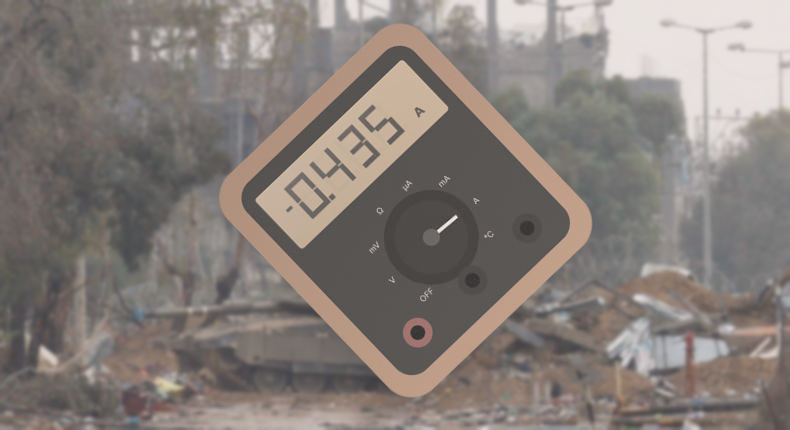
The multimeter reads -0.435A
